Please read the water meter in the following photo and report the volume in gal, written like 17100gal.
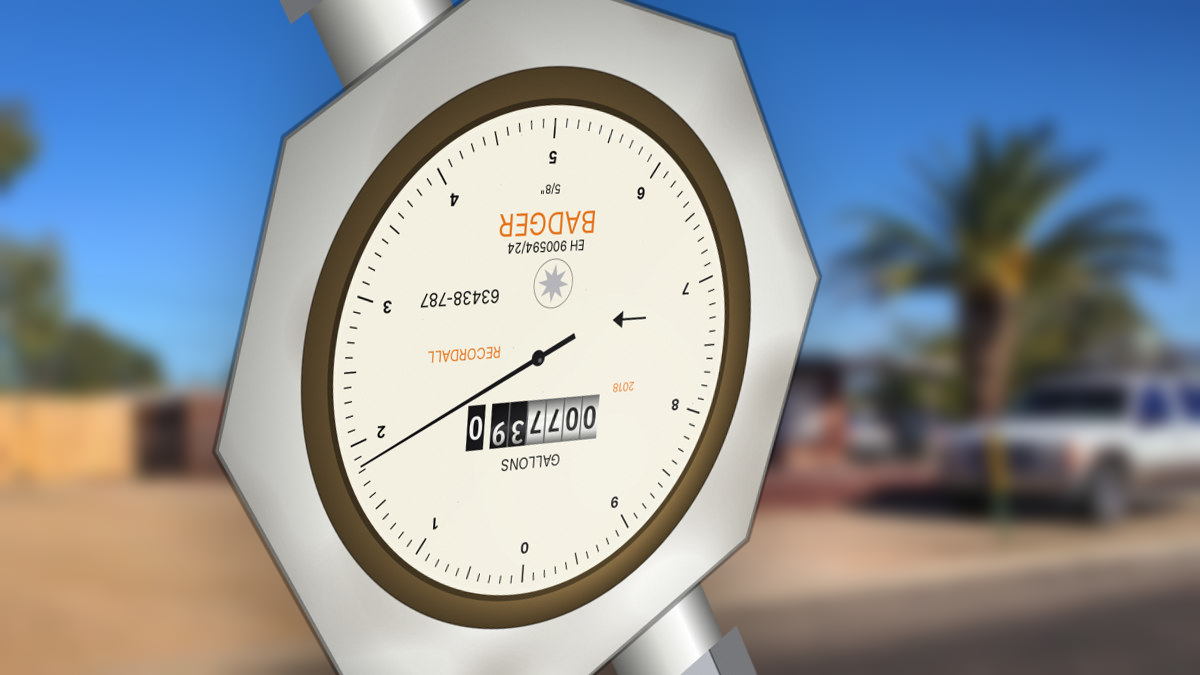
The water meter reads 77391.8gal
